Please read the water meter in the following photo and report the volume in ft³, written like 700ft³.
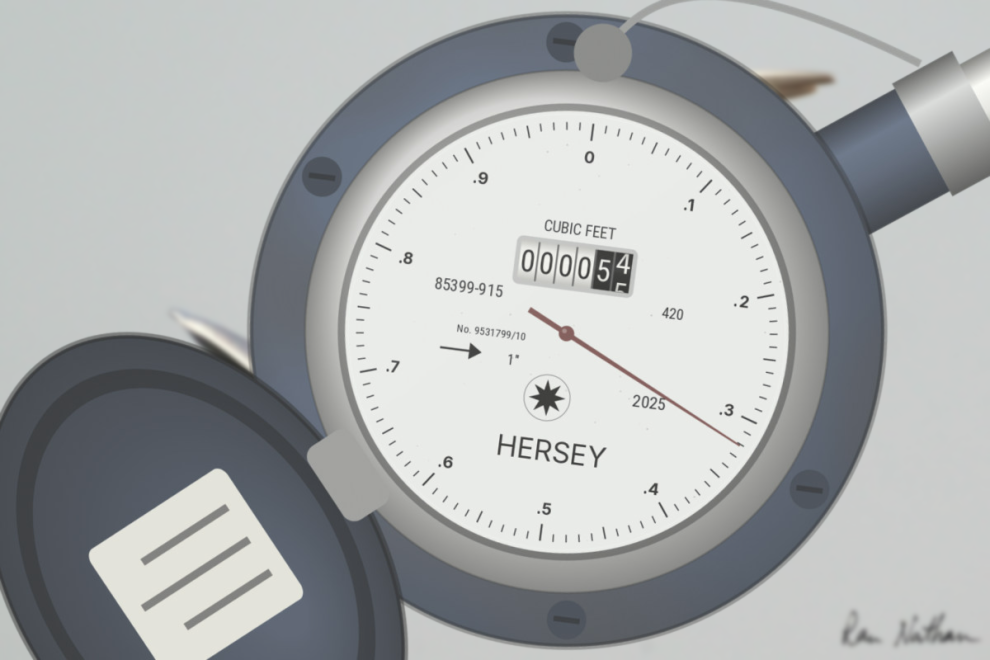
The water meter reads 54.32ft³
